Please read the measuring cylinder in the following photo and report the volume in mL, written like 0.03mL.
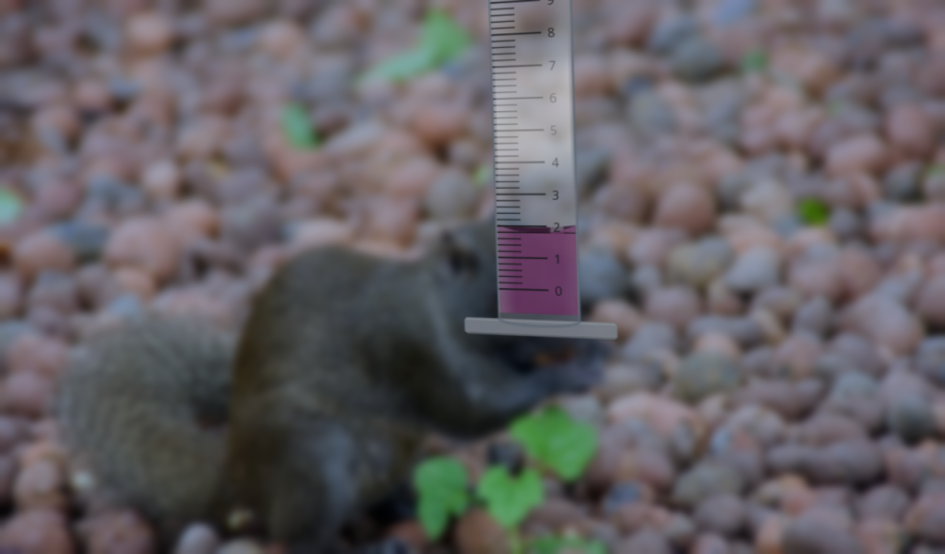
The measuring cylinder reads 1.8mL
